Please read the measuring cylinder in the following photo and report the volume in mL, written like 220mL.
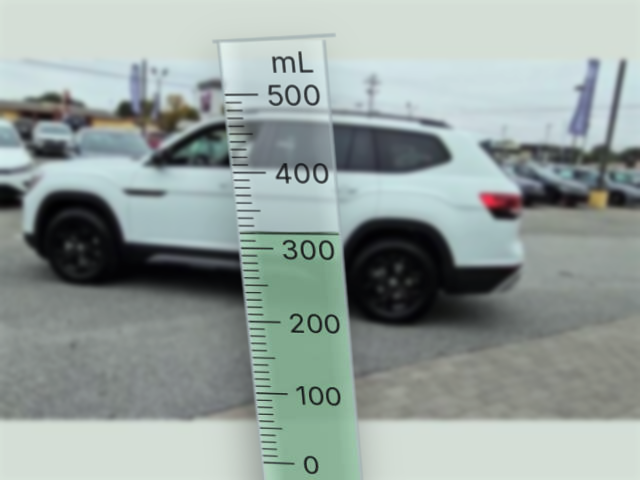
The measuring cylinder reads 320mL
